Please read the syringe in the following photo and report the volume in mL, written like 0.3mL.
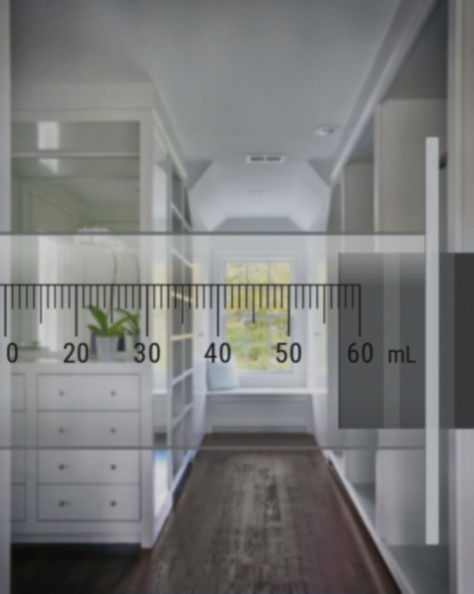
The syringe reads 57mL
